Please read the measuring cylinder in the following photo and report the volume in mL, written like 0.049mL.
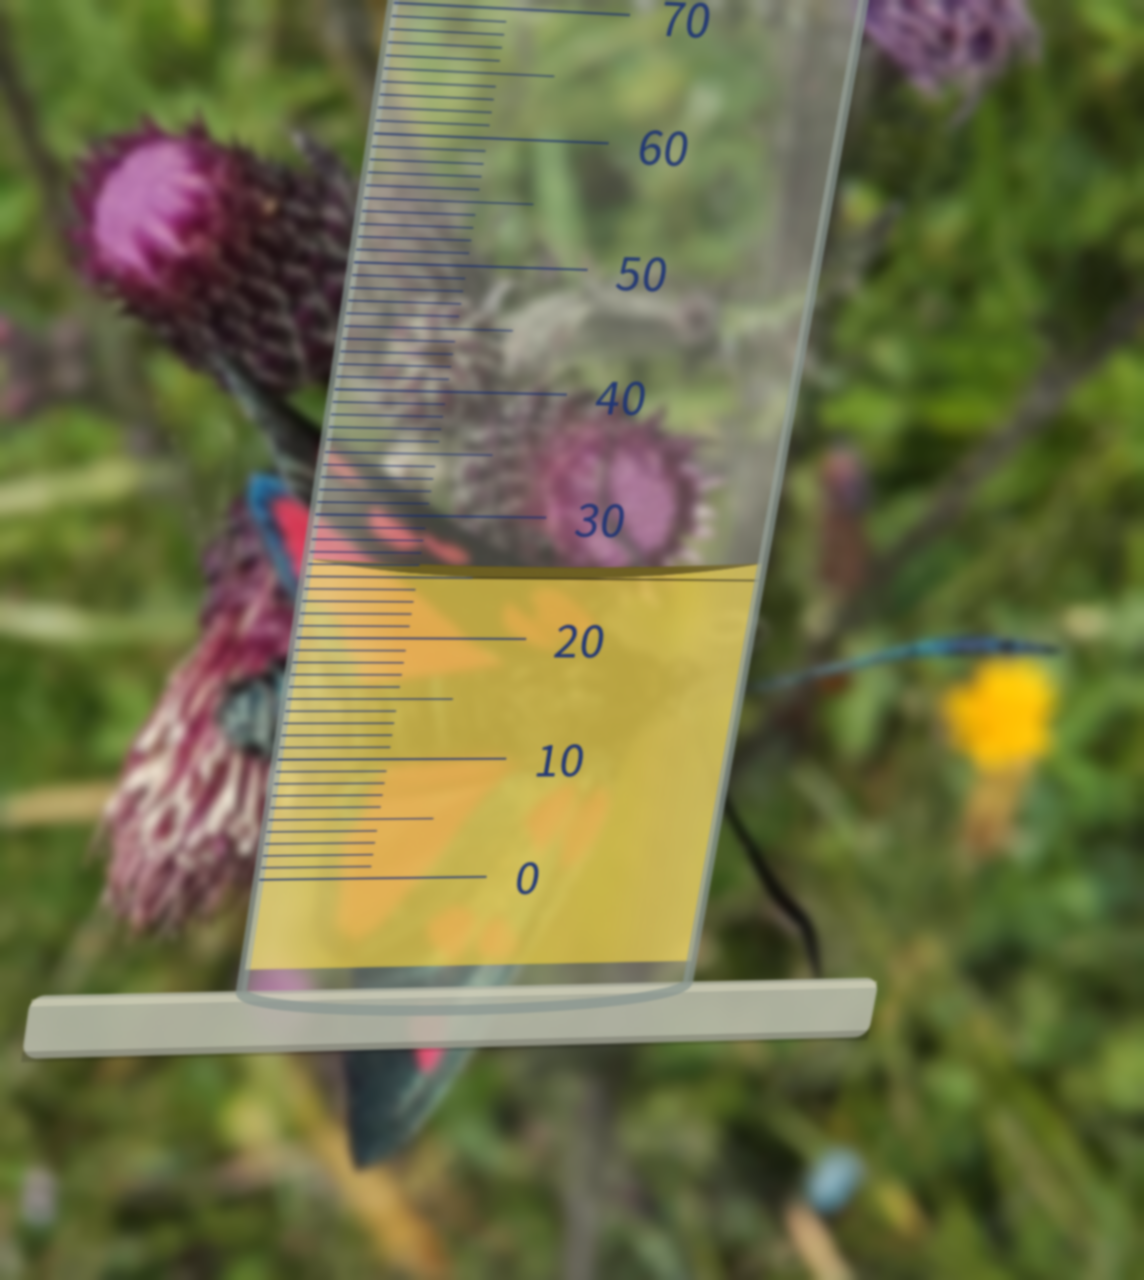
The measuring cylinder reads 25mL
